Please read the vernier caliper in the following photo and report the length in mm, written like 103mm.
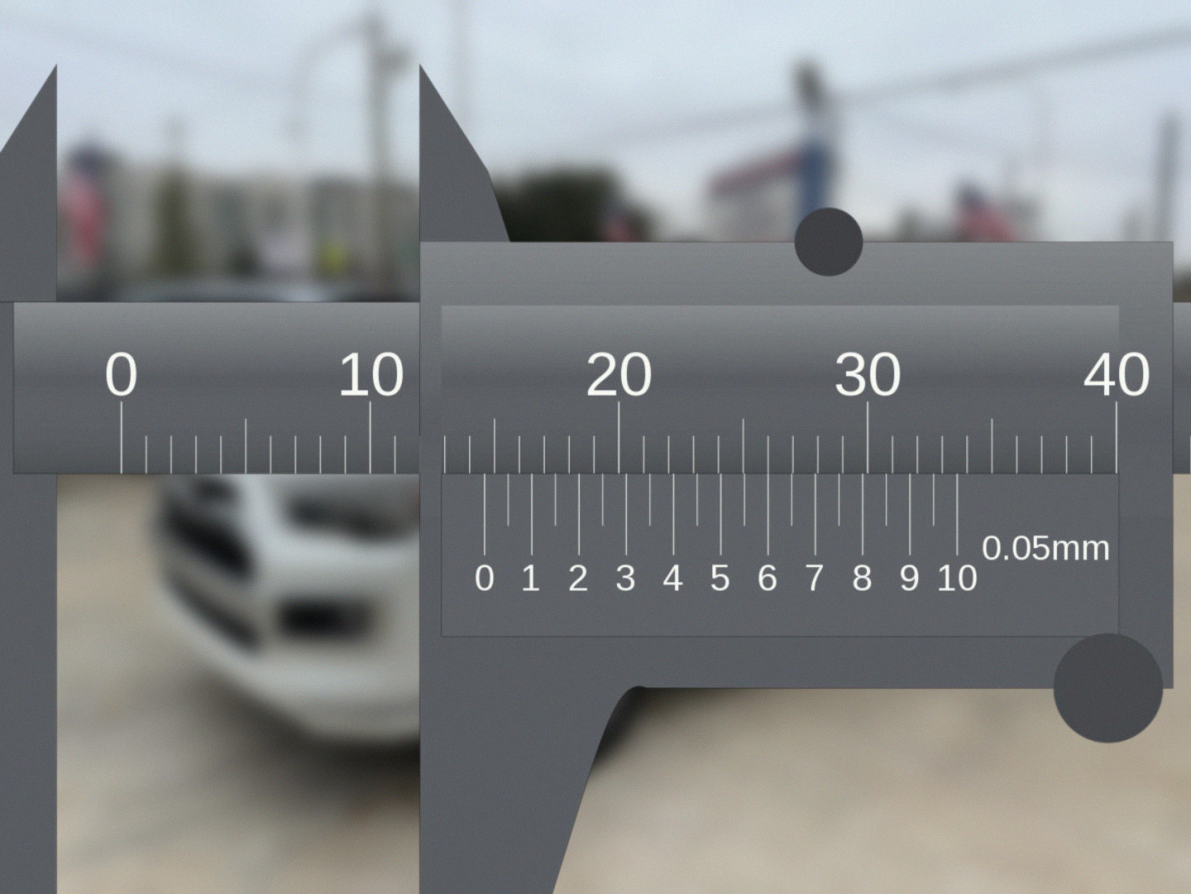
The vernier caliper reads 14.60mm
